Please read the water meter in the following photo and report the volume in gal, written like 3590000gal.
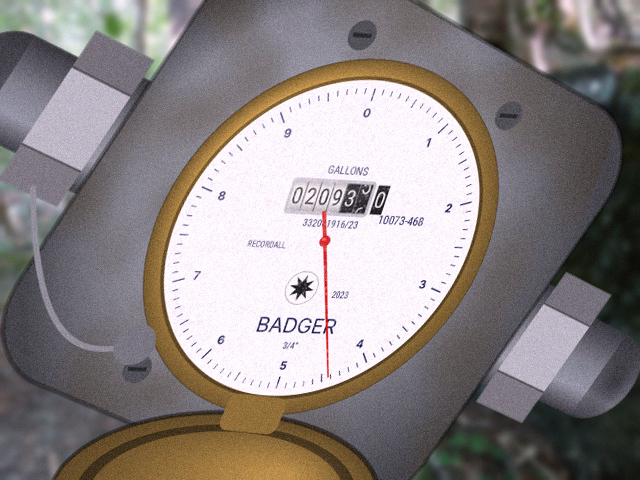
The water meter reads 209354.4gal
